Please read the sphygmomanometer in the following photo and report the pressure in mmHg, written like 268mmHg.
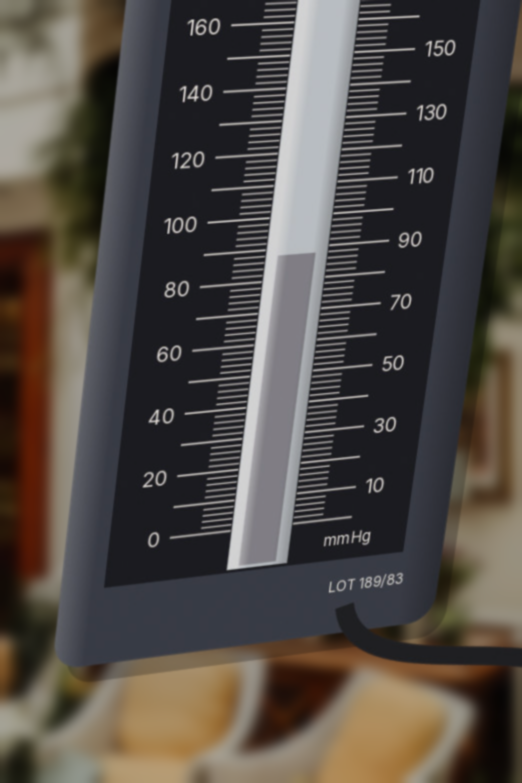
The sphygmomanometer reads 88mmHg
